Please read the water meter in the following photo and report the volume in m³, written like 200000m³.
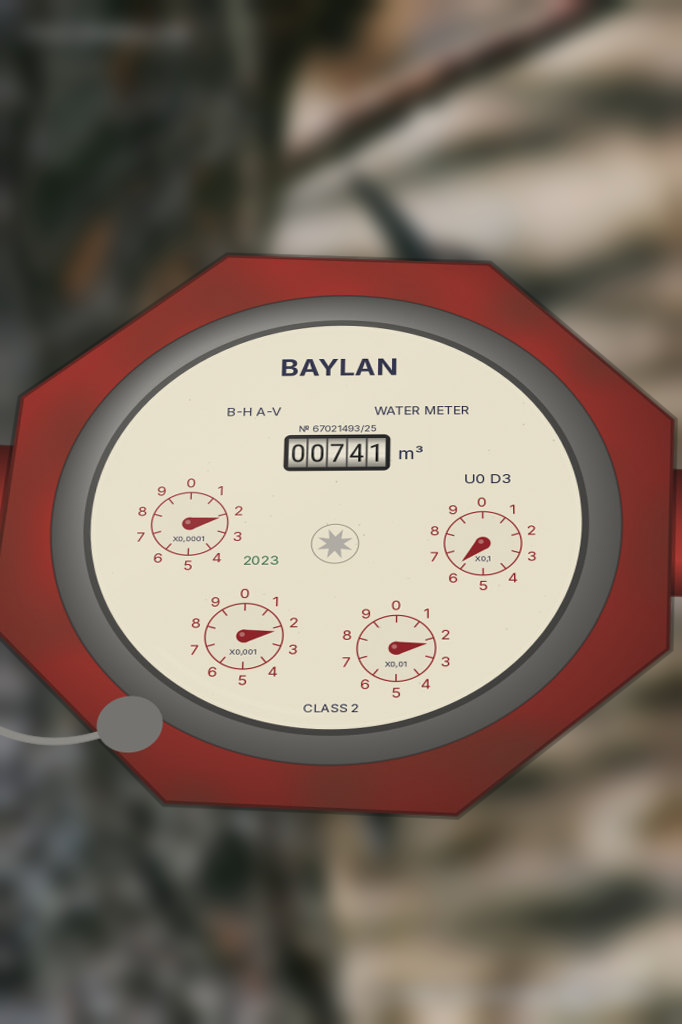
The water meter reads 741.6222m³
